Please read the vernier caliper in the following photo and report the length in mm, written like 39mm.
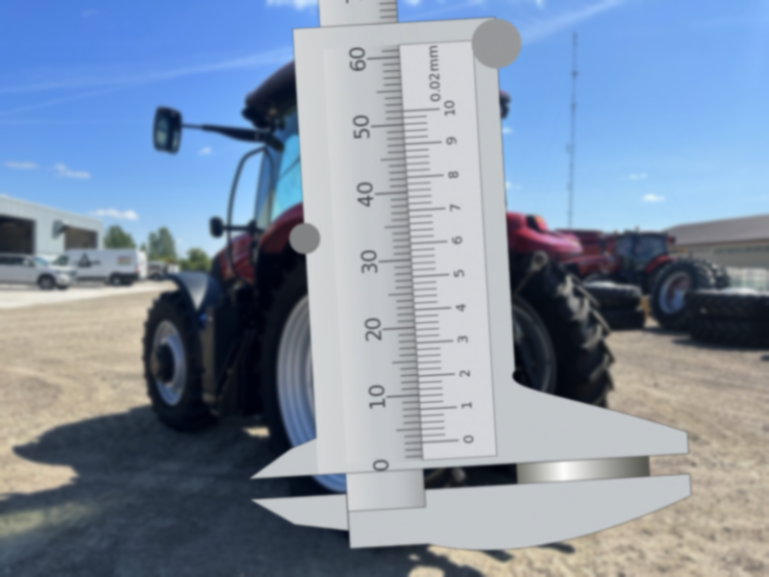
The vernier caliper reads 3.0mm
